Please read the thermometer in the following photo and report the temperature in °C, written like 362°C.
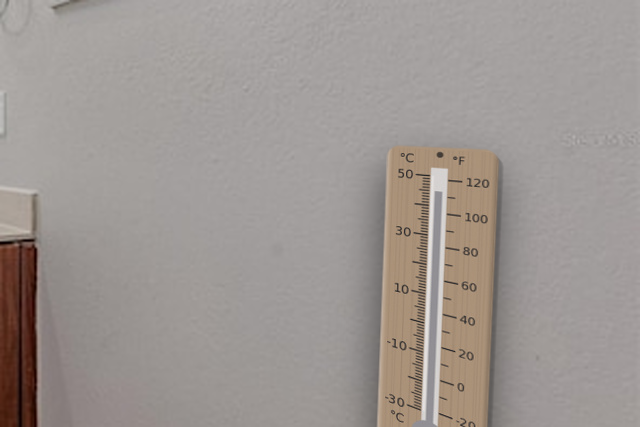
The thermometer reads 45°C
